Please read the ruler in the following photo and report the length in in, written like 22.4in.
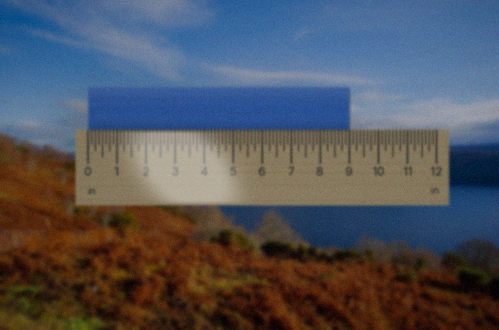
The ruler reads 9in
